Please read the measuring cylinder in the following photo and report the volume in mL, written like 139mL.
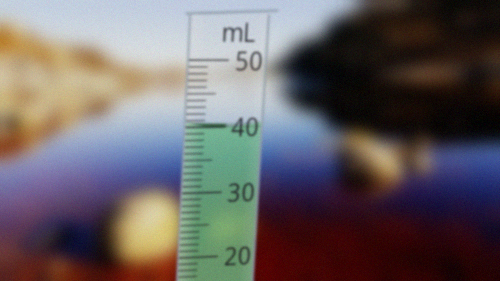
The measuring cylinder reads 40mL
